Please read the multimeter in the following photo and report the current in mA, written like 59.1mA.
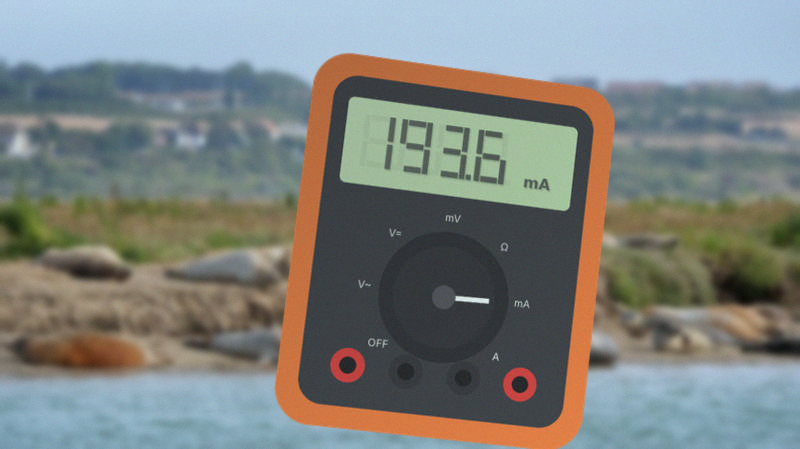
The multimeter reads 193.6mA
